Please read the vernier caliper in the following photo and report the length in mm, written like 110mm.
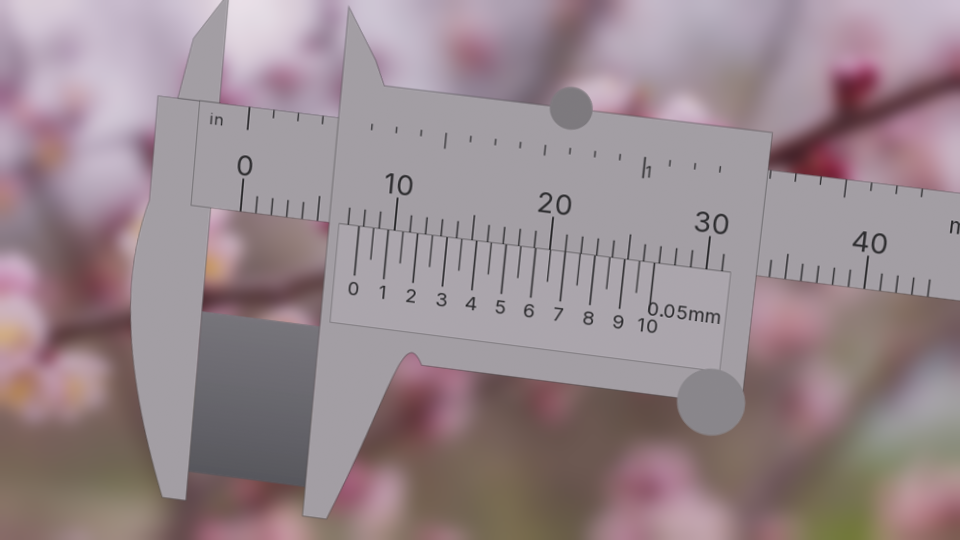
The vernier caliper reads 7.7mm
